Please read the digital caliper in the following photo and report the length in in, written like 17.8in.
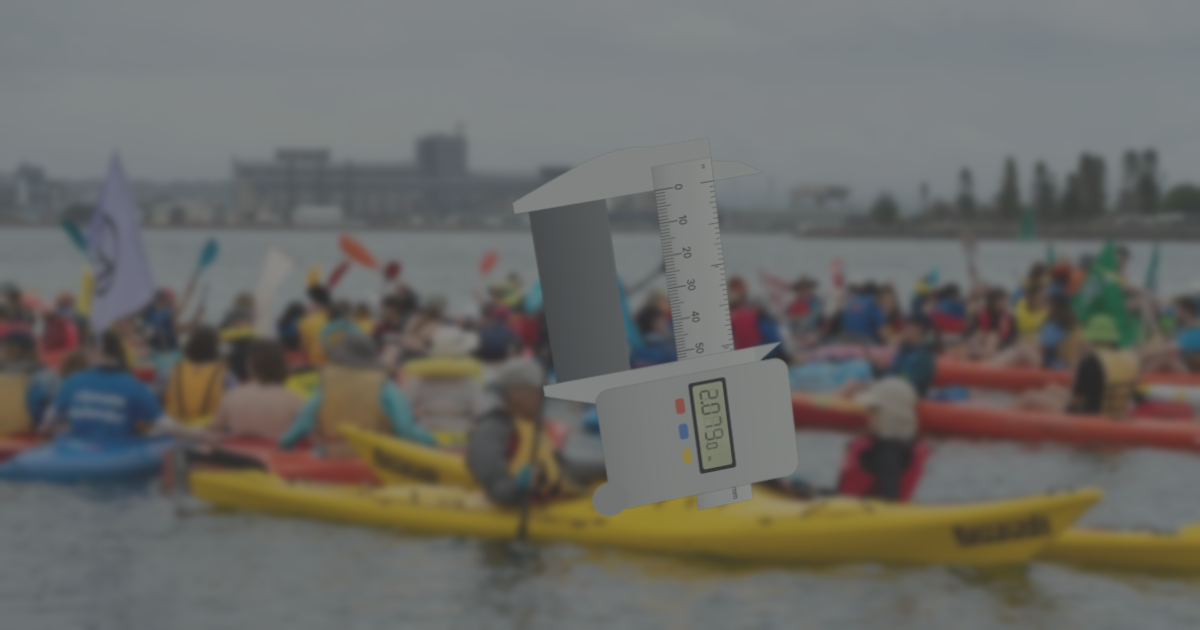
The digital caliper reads 2.0790in
